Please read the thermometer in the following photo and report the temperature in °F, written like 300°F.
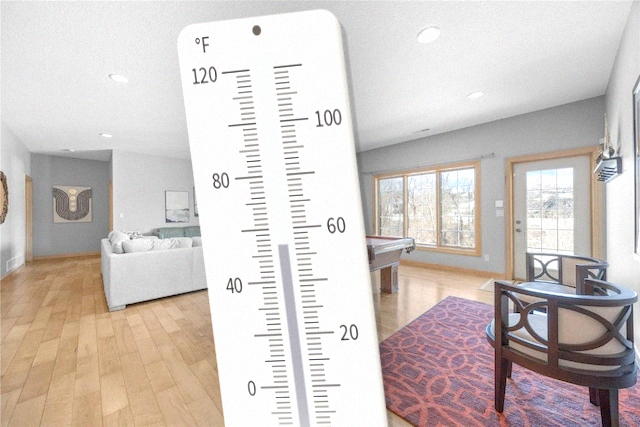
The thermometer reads 54°F
